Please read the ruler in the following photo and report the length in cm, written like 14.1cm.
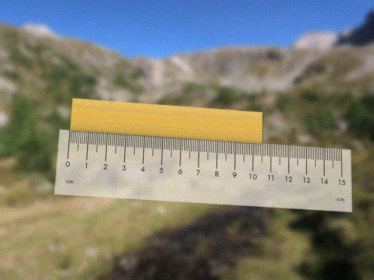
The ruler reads 10.5cm
